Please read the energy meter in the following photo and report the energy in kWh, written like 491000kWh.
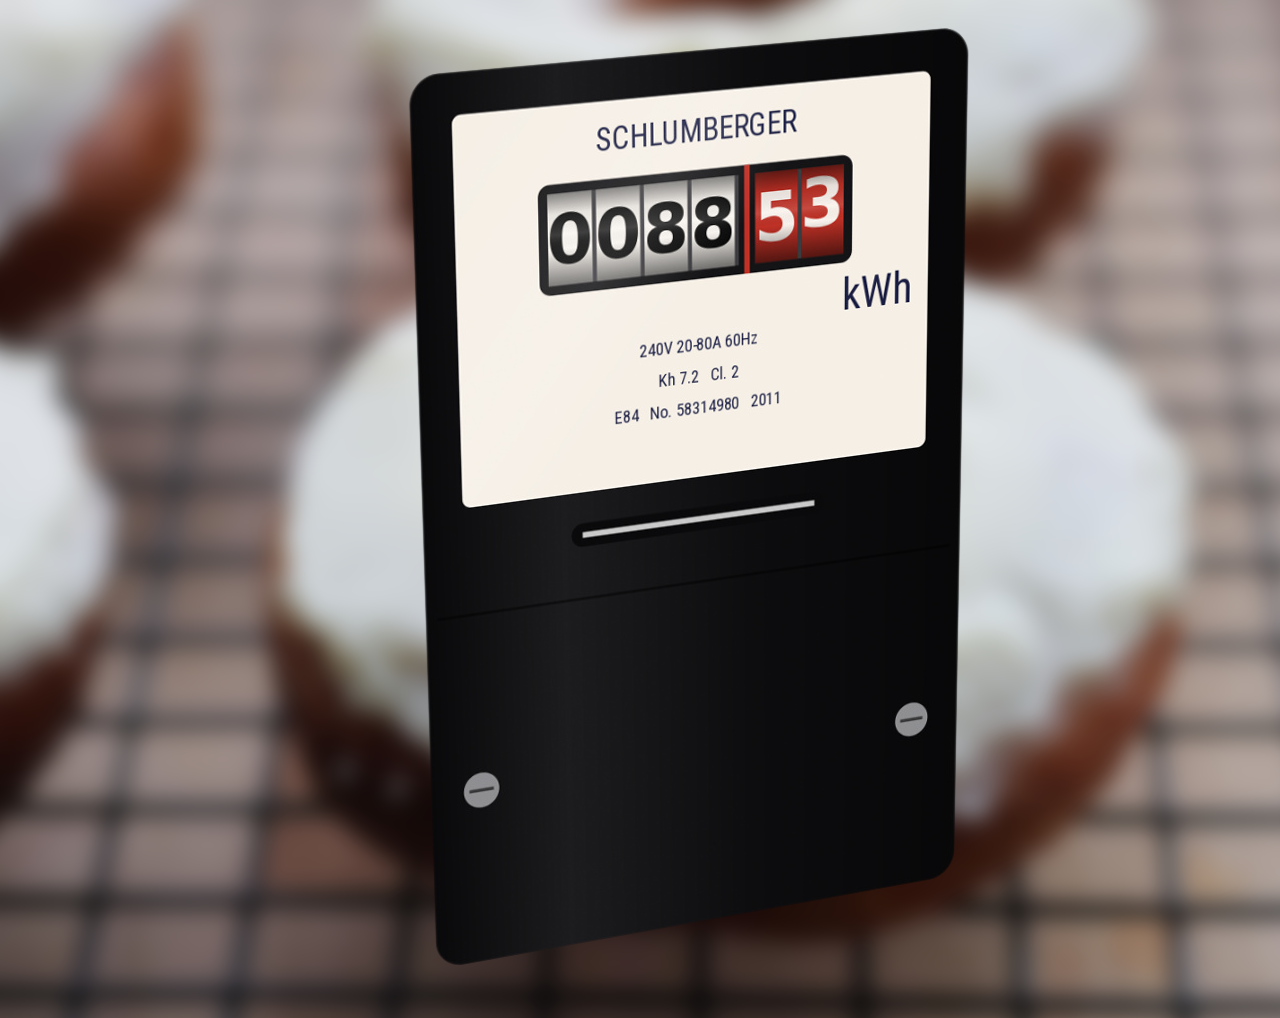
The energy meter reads 88.53kWh
